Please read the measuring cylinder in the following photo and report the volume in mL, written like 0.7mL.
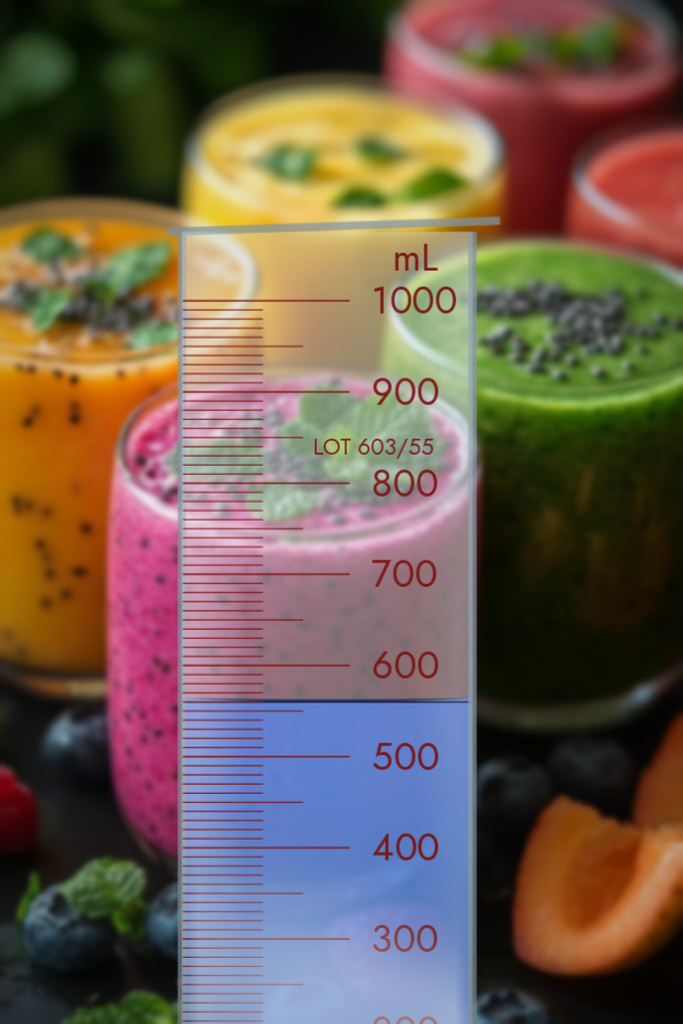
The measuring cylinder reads 560mL
